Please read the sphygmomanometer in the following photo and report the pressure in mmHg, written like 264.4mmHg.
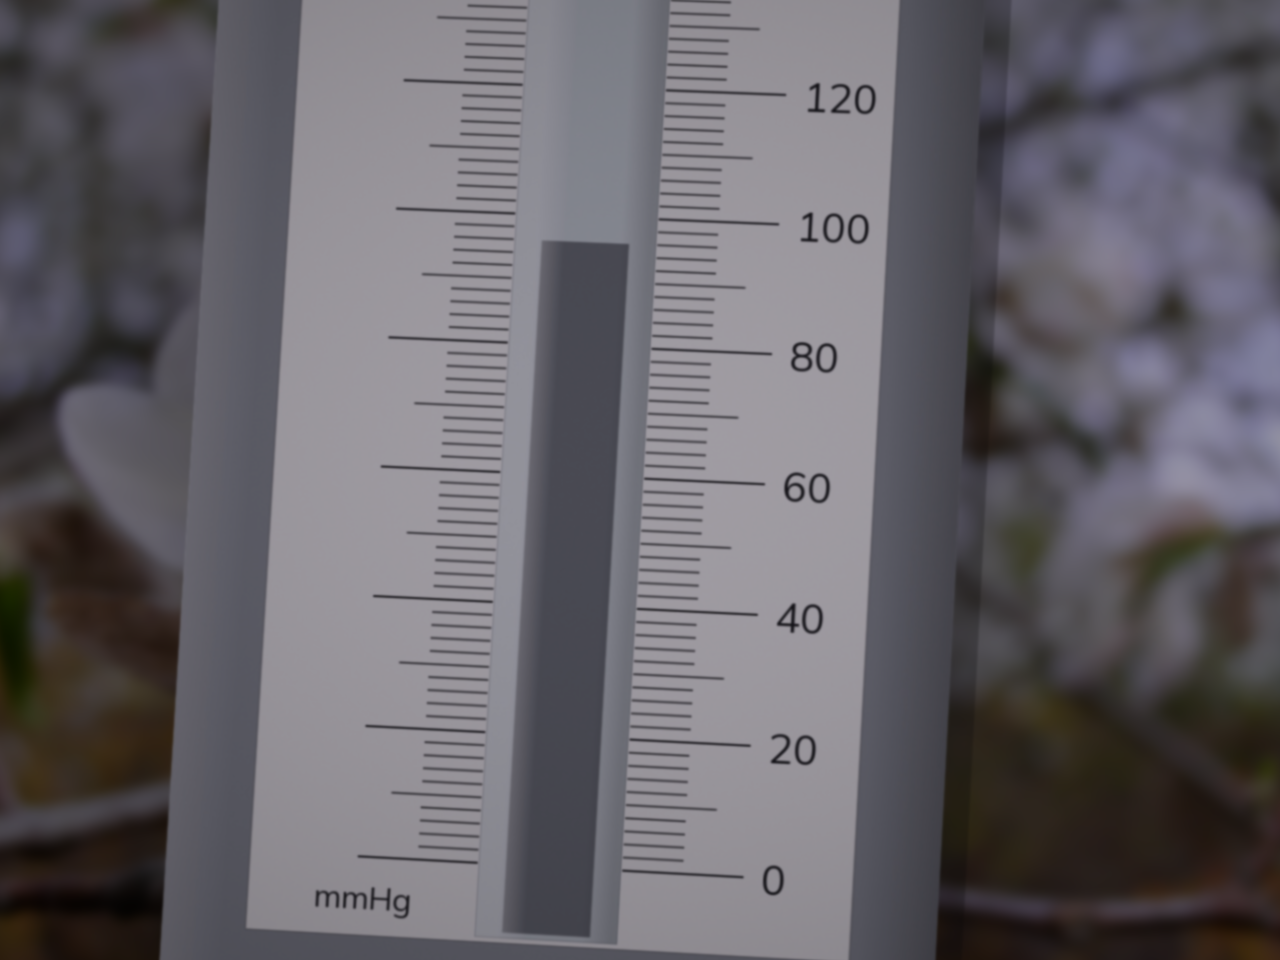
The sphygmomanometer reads 96mmHg
